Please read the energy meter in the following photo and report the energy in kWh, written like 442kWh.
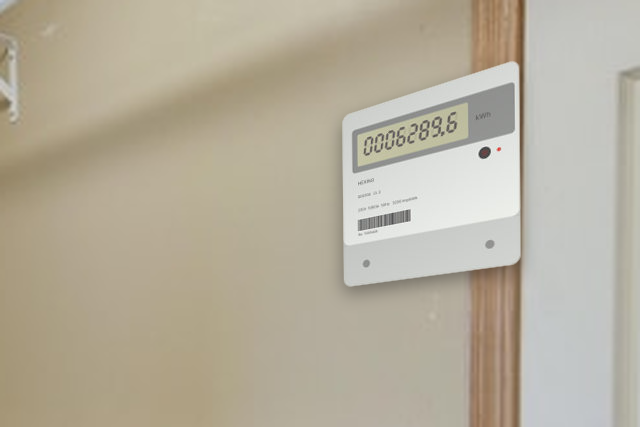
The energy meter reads 6289.6kWh
